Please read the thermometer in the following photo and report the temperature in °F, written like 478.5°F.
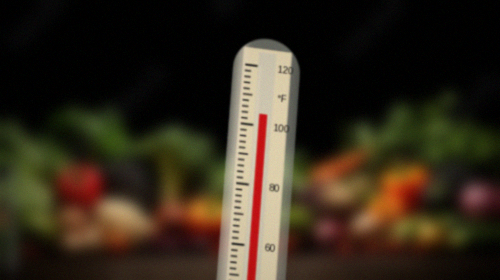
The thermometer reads 104°F
